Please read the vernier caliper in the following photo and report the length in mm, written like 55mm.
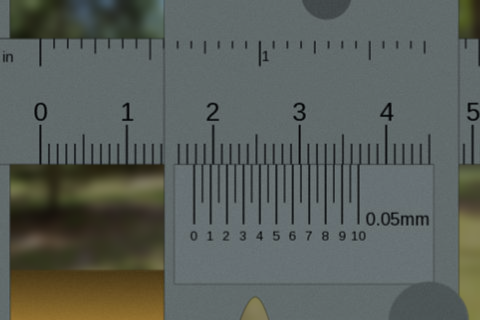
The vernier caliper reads 17.8mm
